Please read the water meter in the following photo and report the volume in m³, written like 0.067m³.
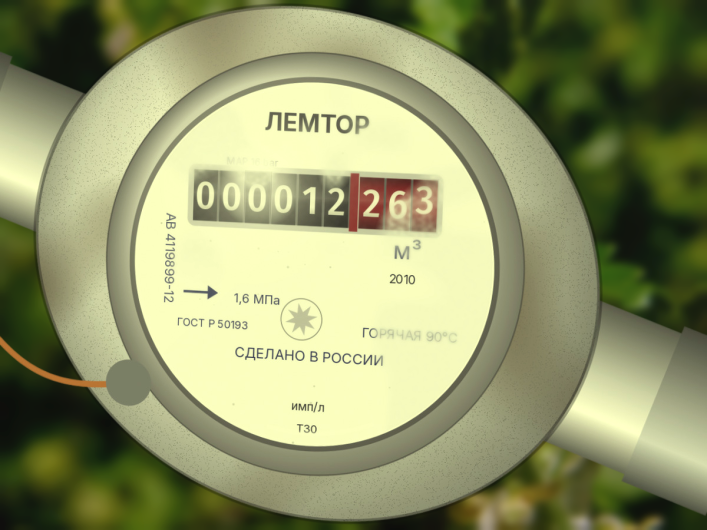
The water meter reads 12.263m³
